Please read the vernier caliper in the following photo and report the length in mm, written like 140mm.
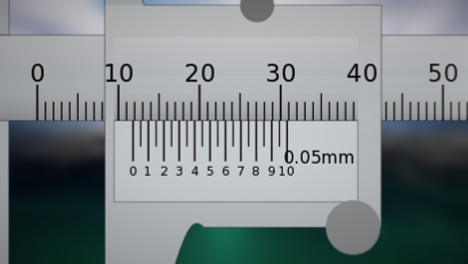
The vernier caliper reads 11.8mm
